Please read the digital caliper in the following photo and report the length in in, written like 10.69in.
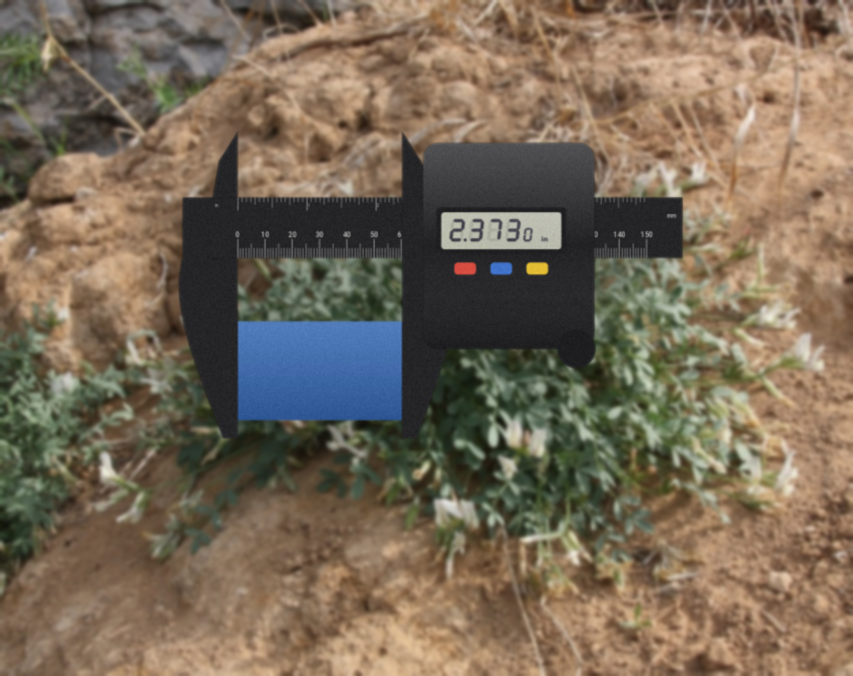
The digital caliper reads 2.3730in
